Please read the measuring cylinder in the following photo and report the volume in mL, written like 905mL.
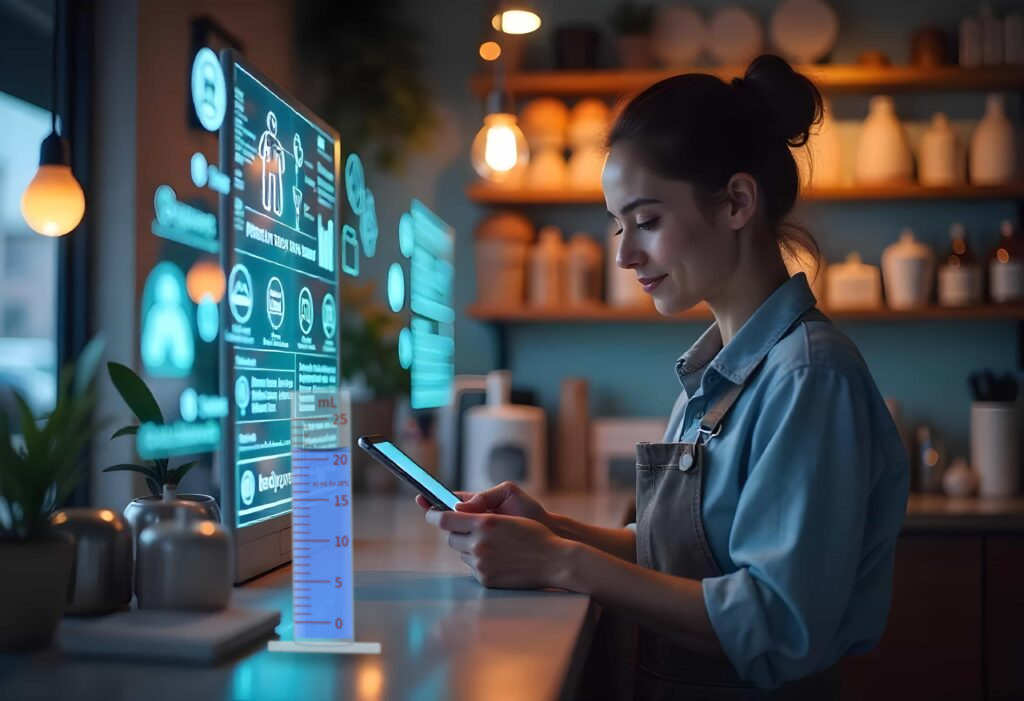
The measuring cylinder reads 21mL
